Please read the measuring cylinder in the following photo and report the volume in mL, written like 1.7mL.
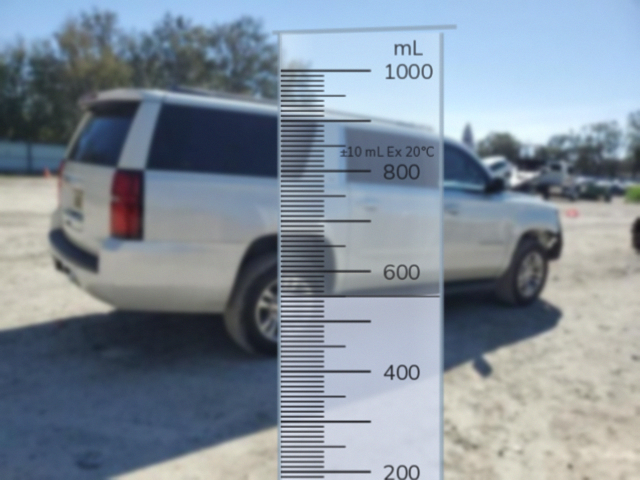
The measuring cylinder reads 550mL
